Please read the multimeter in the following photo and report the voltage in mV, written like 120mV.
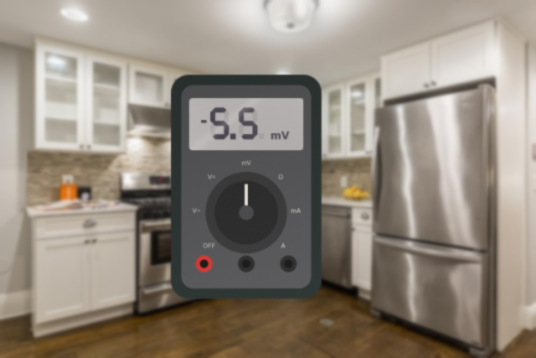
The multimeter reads -5.5mV
